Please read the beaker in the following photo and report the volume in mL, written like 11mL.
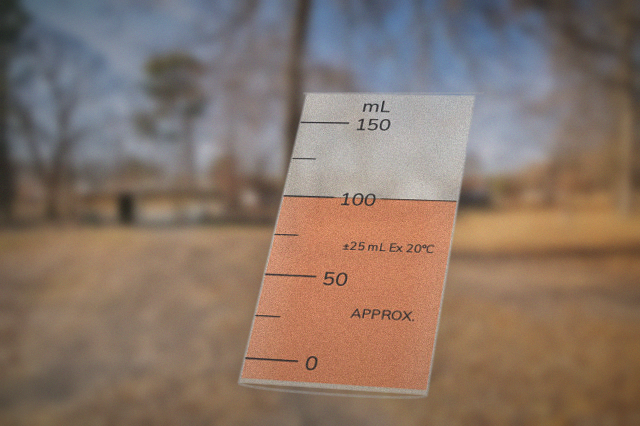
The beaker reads 100mL
